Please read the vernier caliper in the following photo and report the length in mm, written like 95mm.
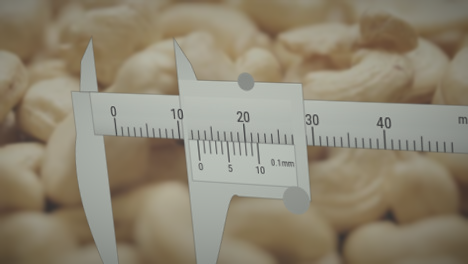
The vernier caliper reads 12.8mm
